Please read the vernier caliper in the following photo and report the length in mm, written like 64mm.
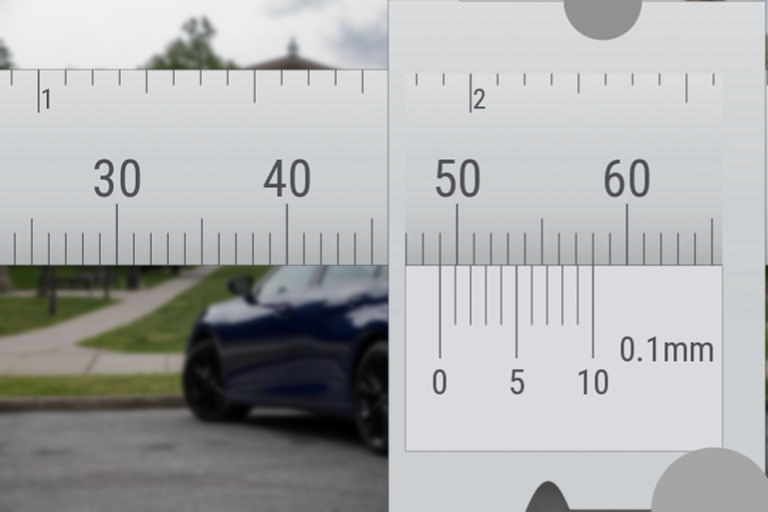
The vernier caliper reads 49.0mm
